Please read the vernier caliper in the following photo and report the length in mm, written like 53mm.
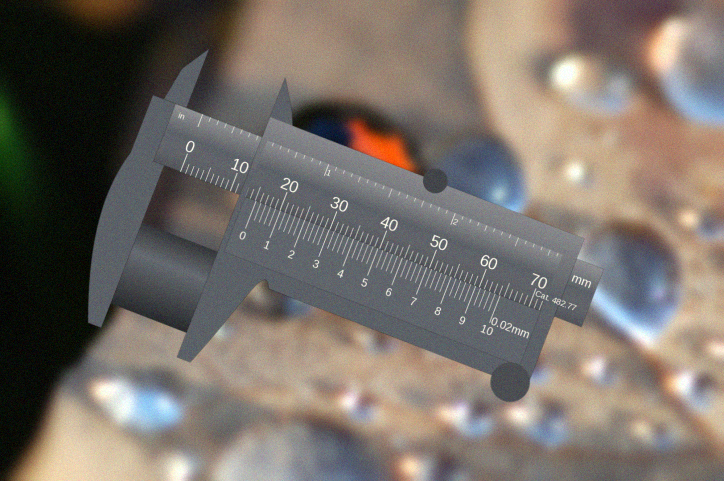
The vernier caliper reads 15.2mm
